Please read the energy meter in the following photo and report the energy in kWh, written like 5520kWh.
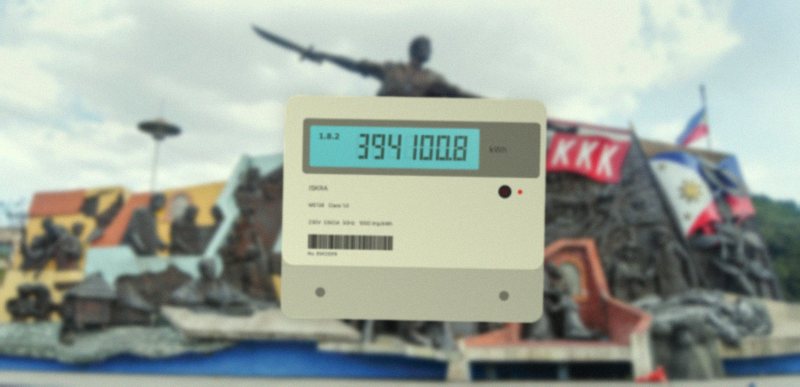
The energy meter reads 394100.8kWh
